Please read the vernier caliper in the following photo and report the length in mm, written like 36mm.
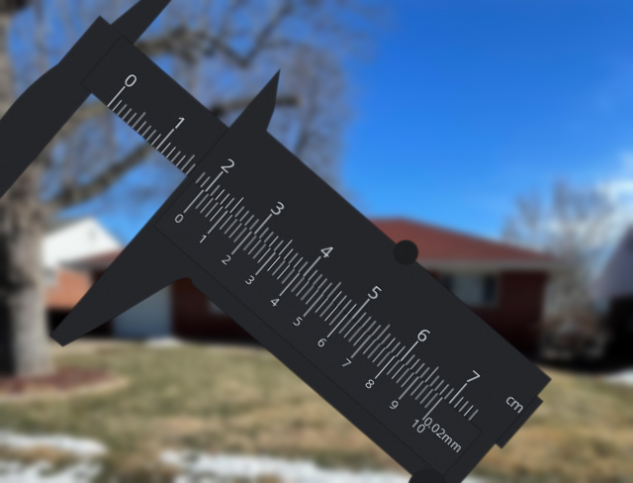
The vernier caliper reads 19.6mm
